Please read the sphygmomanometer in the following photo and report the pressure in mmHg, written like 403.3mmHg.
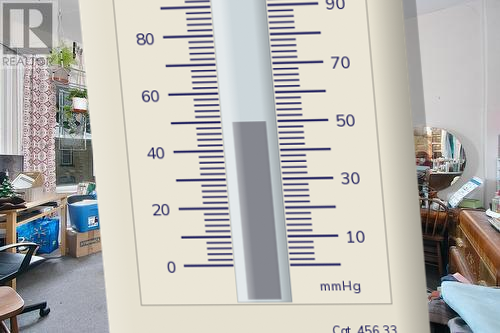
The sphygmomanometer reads 50mmHg
